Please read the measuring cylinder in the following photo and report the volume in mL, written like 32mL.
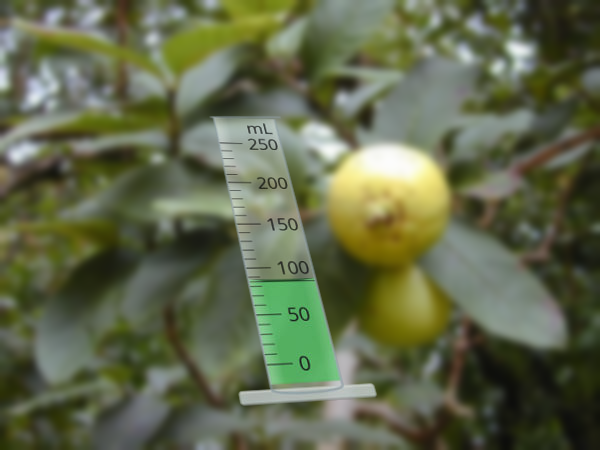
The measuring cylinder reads 85mL
